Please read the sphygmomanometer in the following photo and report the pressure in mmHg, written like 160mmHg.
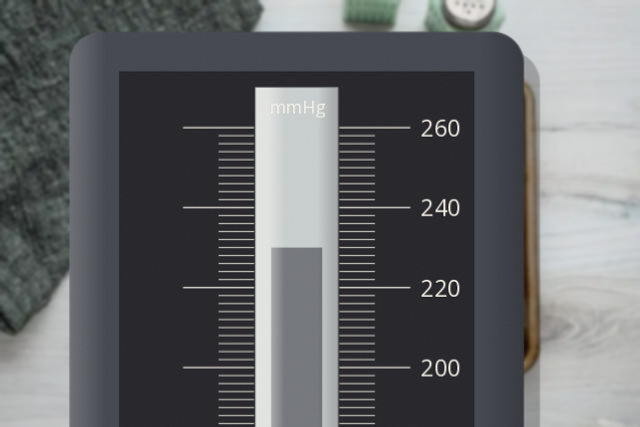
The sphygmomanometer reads 230mmHg
